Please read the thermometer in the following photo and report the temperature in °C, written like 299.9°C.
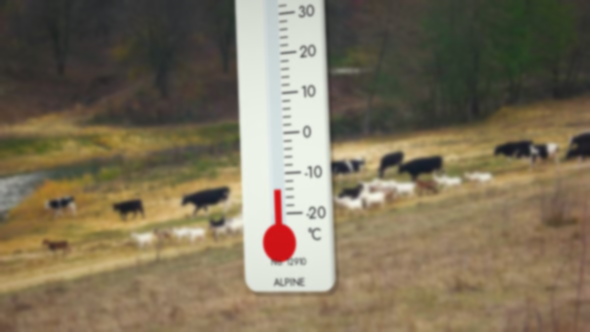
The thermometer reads -14°C
